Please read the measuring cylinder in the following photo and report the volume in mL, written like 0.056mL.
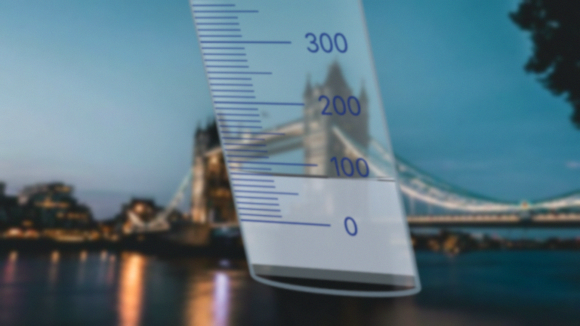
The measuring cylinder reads 80mL
